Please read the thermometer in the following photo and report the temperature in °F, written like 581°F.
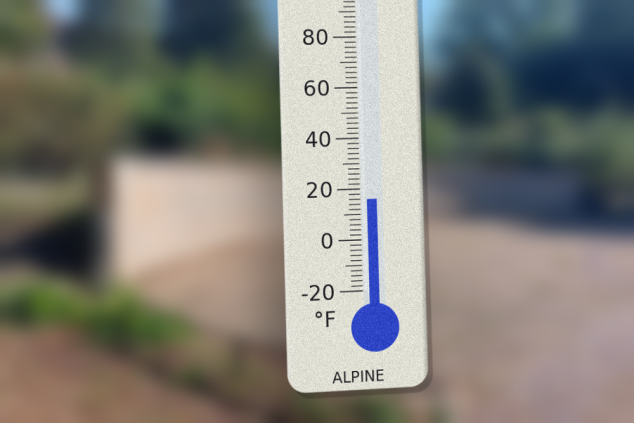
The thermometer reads 16°F
